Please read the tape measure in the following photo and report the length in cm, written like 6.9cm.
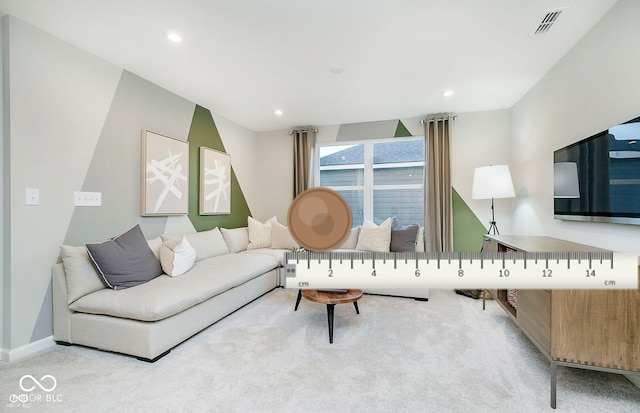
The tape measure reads 3cm
